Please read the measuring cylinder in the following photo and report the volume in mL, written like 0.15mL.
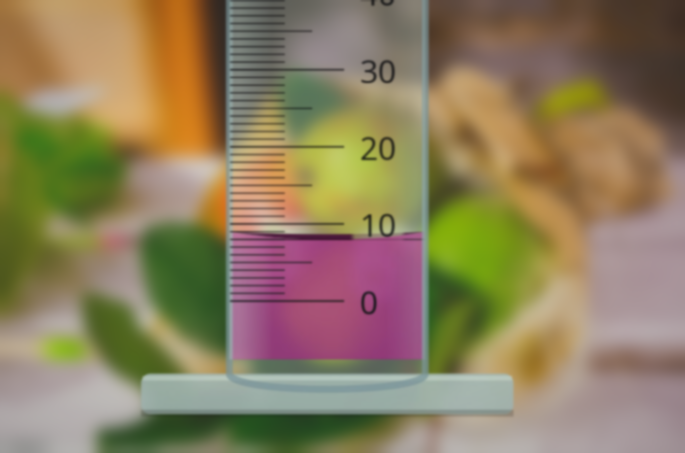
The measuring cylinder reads 8mL
